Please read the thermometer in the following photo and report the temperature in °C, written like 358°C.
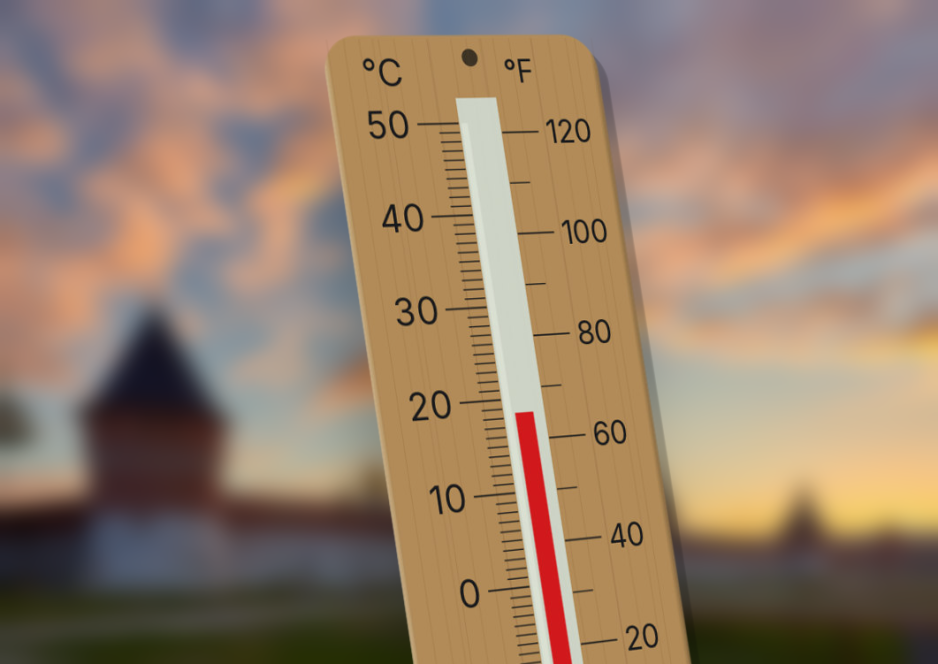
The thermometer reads 18.5°C
